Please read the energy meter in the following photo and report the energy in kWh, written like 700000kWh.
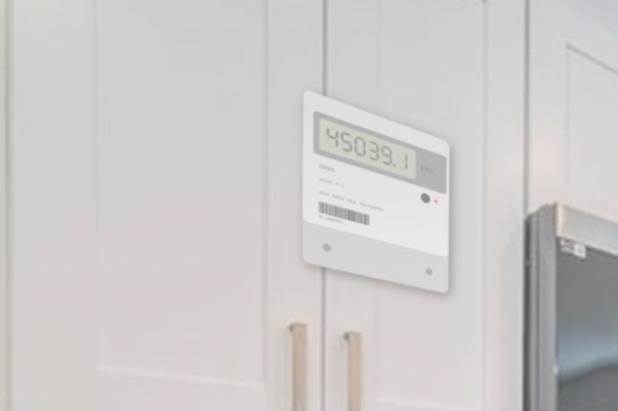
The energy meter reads 45039.1kWh
